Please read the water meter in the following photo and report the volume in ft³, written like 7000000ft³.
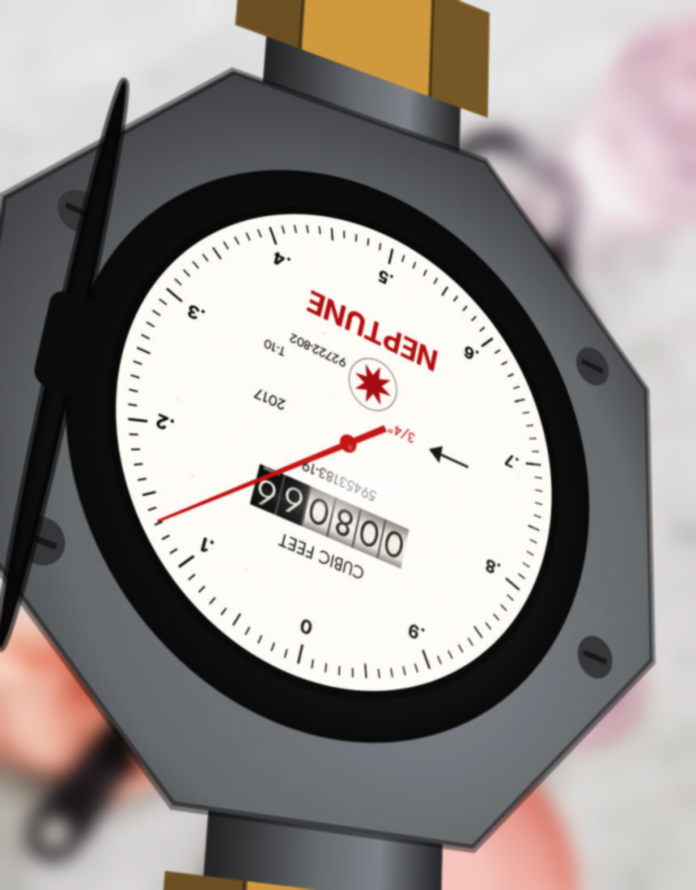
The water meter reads 8066.13ft³
